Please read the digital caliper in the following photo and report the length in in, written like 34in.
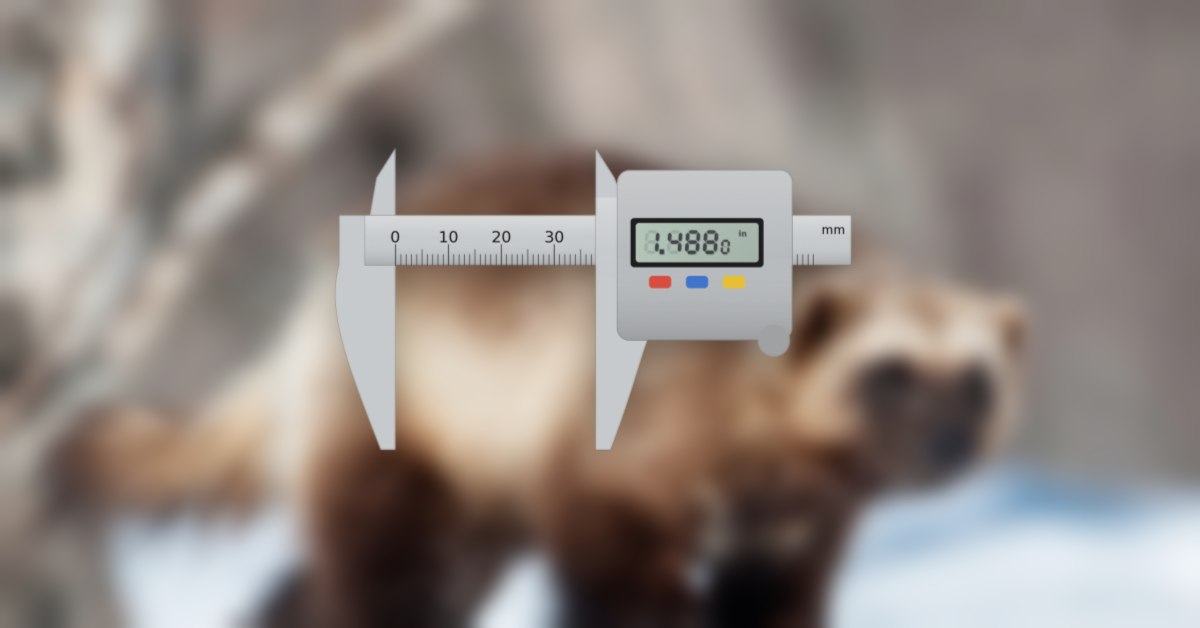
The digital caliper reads 1.4880in
